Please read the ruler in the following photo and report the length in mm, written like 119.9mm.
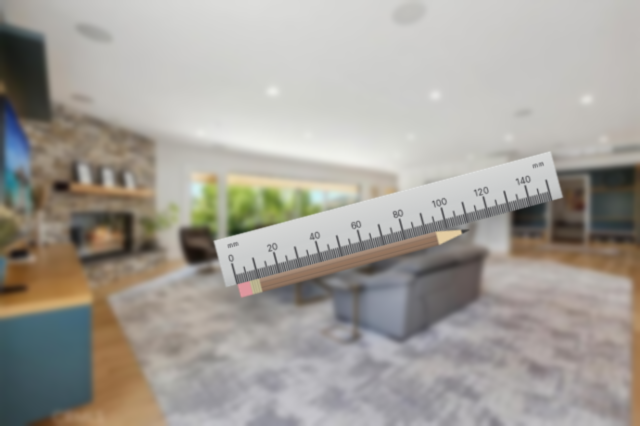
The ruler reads 110mm
